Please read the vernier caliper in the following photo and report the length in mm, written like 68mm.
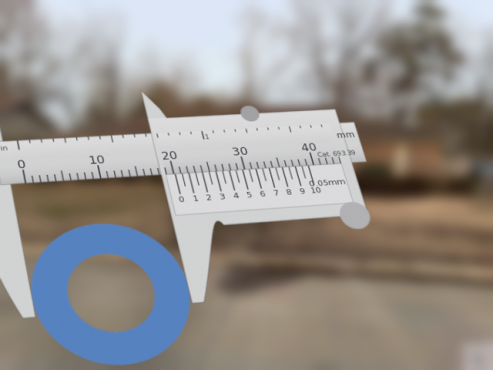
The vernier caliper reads 20.2mm
